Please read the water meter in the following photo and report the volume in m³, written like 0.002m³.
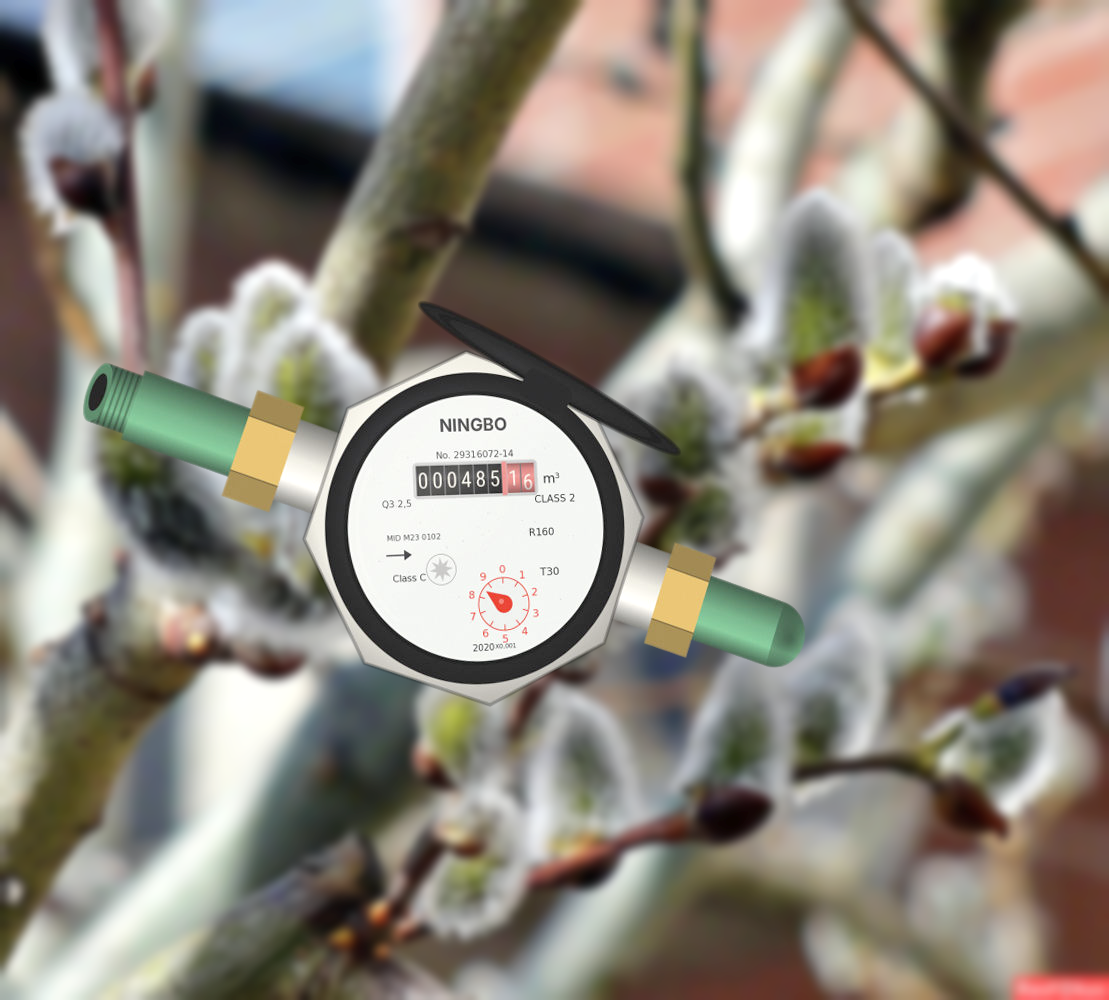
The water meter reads 485.158m³
